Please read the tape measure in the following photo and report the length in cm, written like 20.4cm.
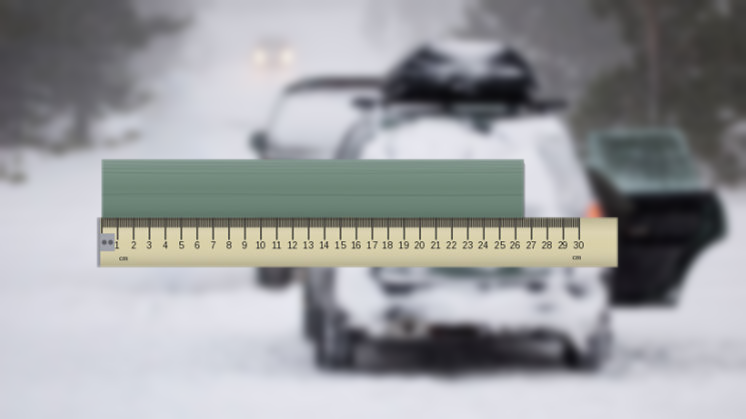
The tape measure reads 26.5cm
